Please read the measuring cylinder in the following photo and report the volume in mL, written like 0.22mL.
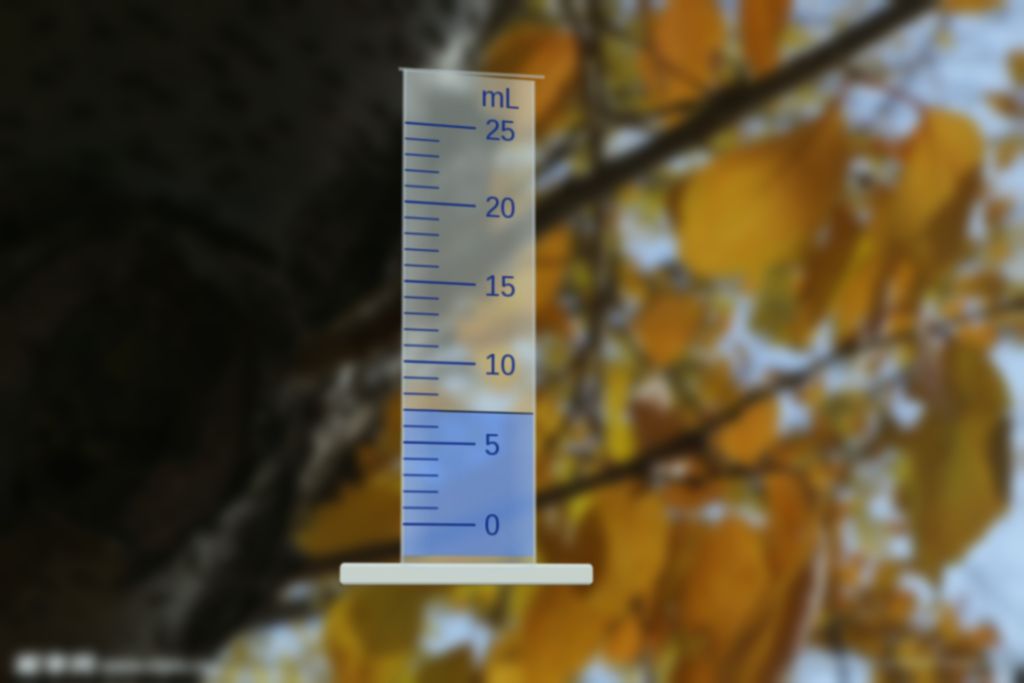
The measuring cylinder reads 7mL
